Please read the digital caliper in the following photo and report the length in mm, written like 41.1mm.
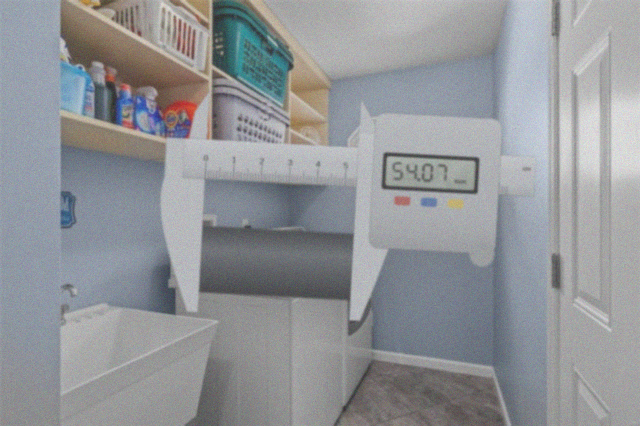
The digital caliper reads 54.07mm
